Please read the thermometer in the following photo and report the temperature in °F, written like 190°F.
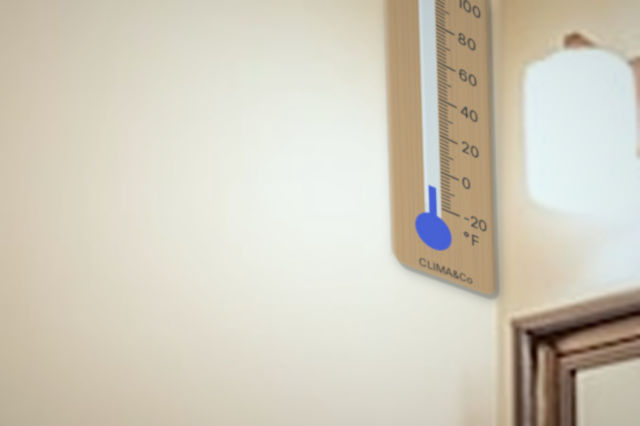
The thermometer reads -10°F
